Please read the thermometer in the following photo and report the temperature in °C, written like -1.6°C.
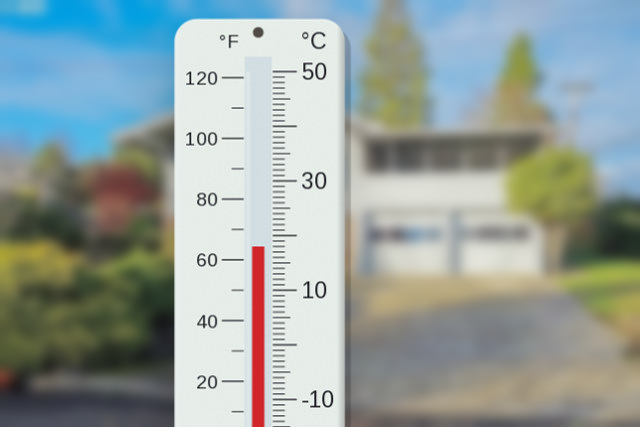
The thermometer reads 18°C
